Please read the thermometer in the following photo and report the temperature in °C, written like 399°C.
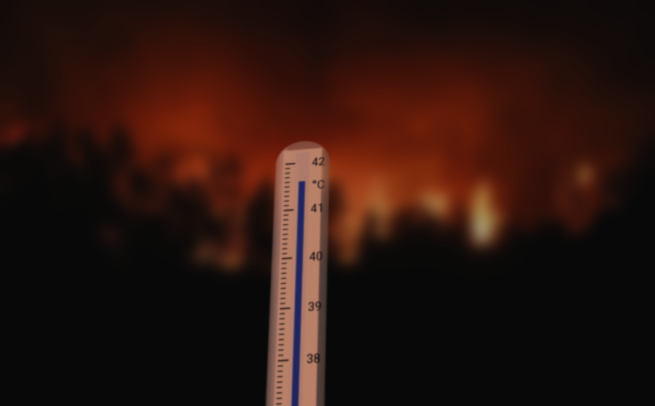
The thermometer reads 41.6°C
